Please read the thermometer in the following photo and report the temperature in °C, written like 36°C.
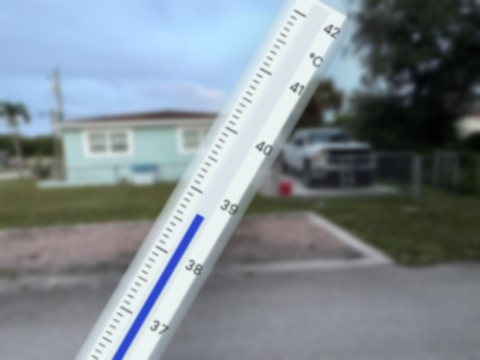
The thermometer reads 38.7°C
